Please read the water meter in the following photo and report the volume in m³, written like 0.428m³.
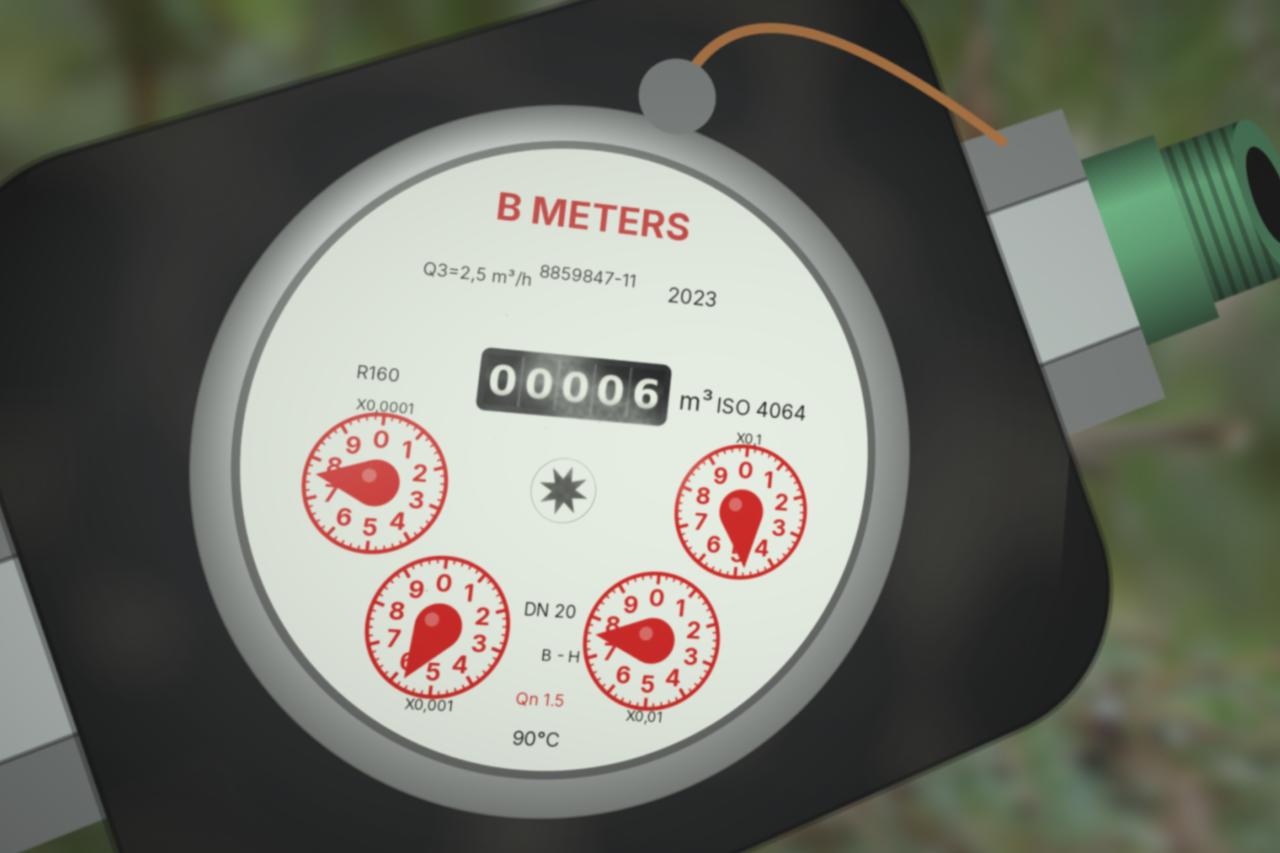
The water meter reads 6.4757m³
